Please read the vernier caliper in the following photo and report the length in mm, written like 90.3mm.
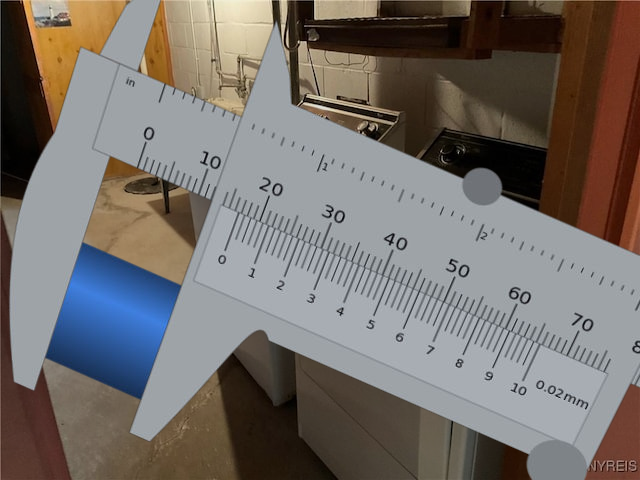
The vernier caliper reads 16.6mm
